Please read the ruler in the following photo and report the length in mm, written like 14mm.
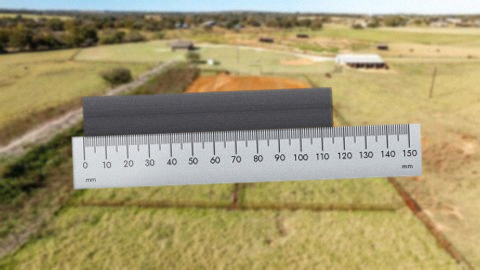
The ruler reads 115mm
